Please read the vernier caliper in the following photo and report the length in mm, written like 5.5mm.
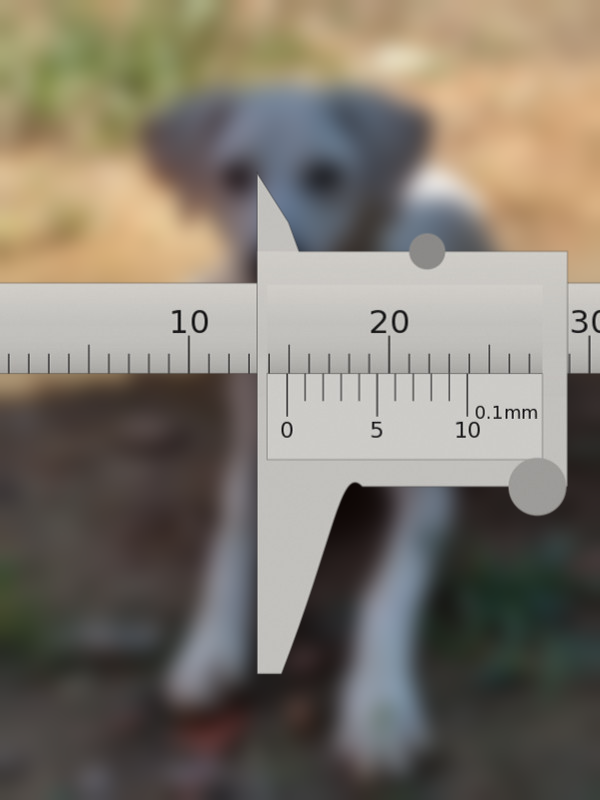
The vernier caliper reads 14.9mm
